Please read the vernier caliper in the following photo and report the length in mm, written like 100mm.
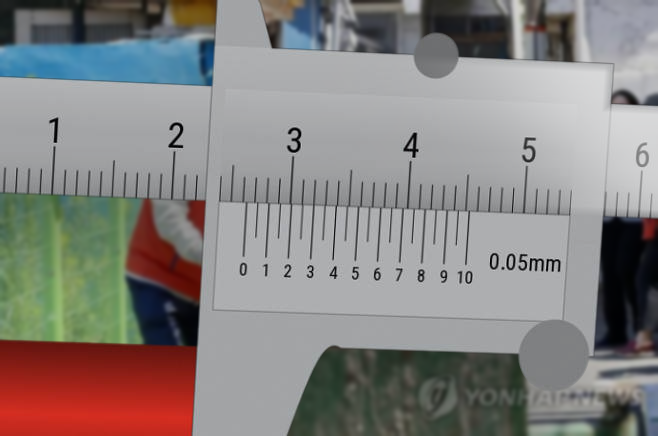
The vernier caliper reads 26.3mm
